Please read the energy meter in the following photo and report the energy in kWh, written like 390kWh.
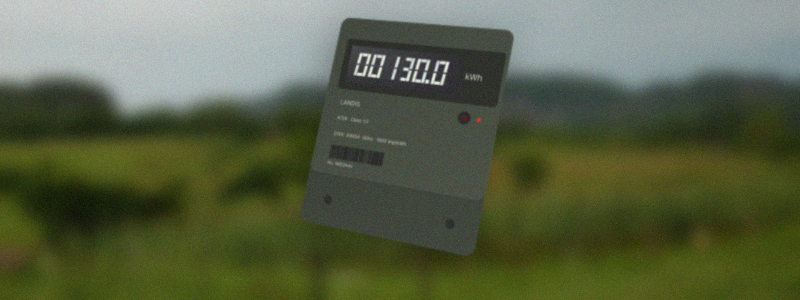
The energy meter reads 130.0kWh
